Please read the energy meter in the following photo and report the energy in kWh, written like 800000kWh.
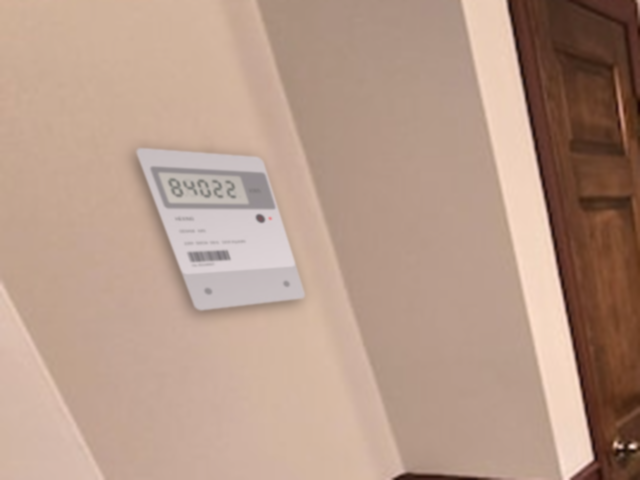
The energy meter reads 84022kWh
